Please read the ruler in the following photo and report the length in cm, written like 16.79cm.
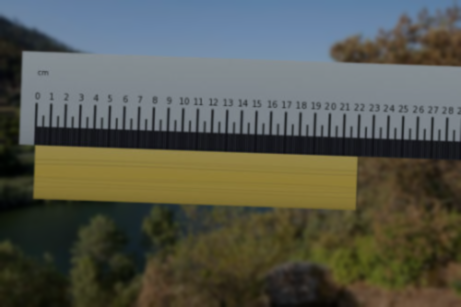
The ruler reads 22cm
